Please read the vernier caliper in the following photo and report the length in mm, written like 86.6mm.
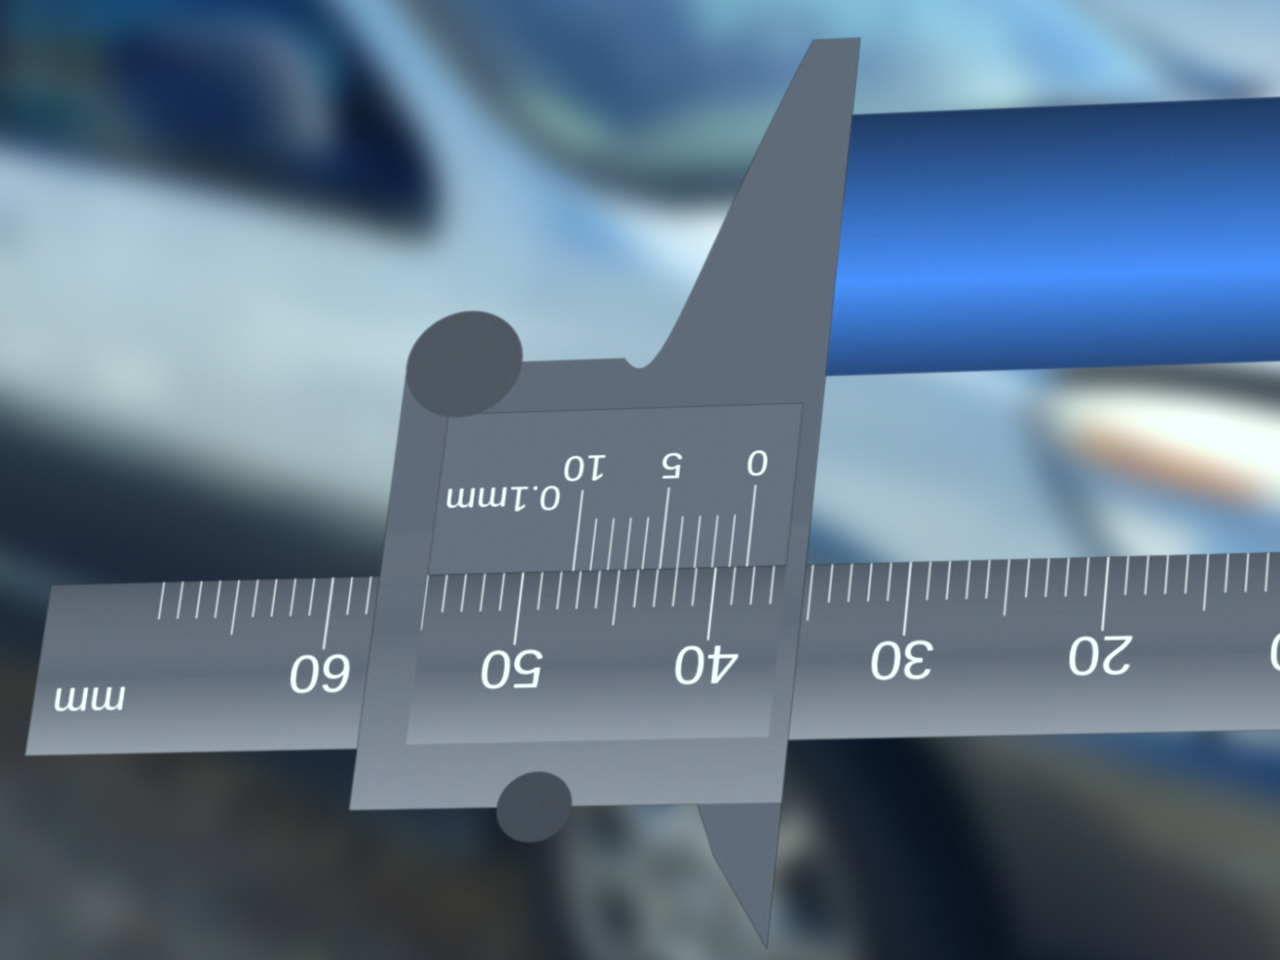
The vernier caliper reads 38.4mm
